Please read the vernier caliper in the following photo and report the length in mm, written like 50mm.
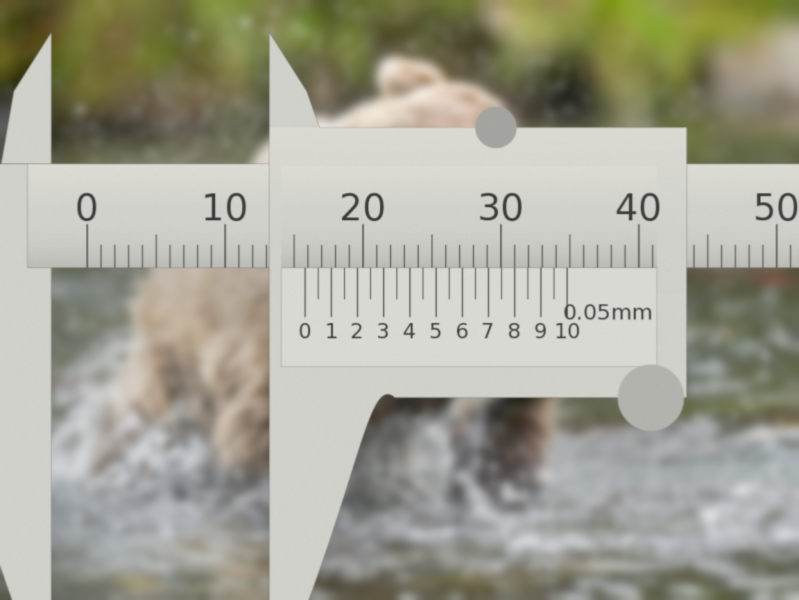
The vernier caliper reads 15.8mm
